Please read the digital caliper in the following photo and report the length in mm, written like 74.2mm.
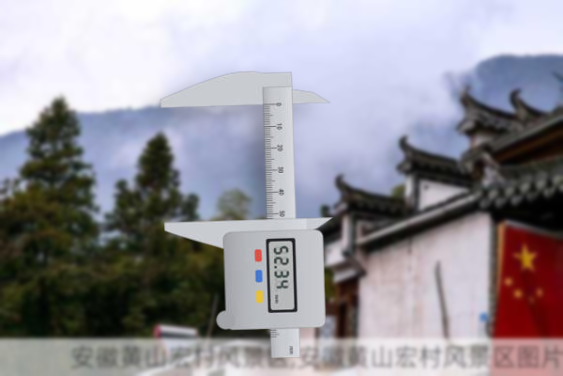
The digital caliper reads 52.34mm
